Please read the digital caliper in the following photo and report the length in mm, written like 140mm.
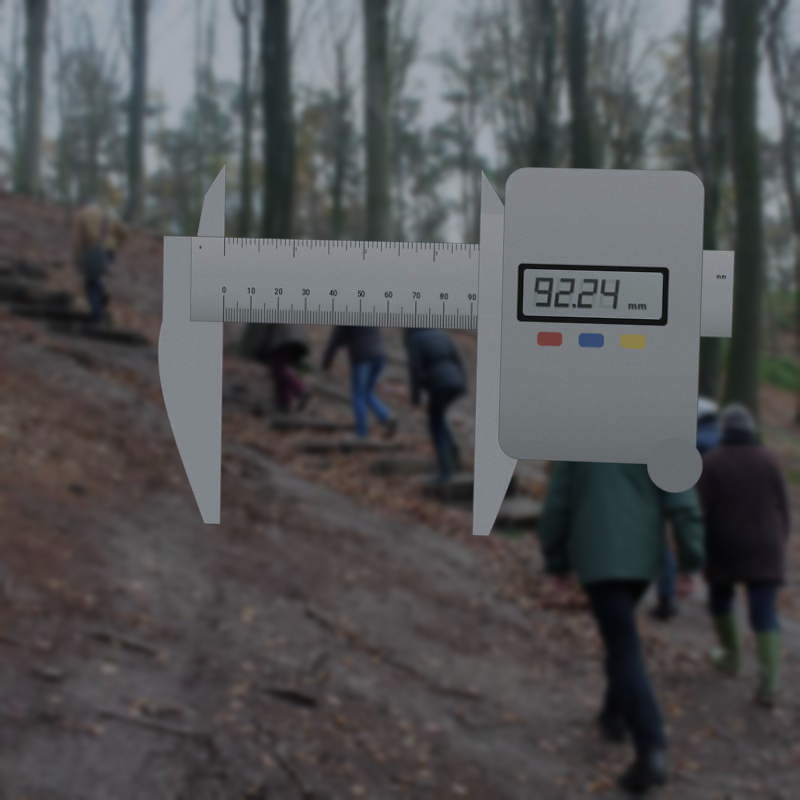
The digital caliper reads 92.24mm
